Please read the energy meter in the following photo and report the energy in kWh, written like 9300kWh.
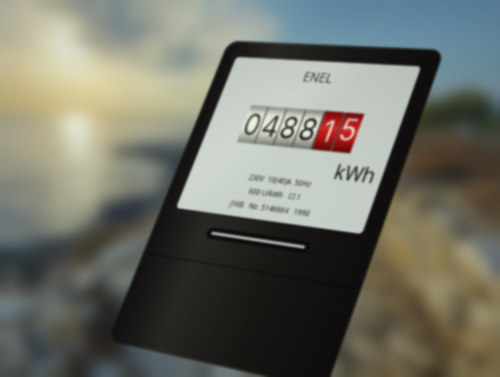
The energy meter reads 488.15kWh
